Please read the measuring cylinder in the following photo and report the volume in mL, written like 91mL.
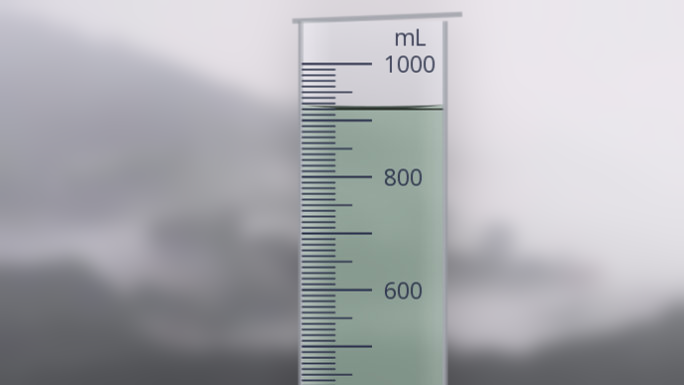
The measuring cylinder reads 920mL
